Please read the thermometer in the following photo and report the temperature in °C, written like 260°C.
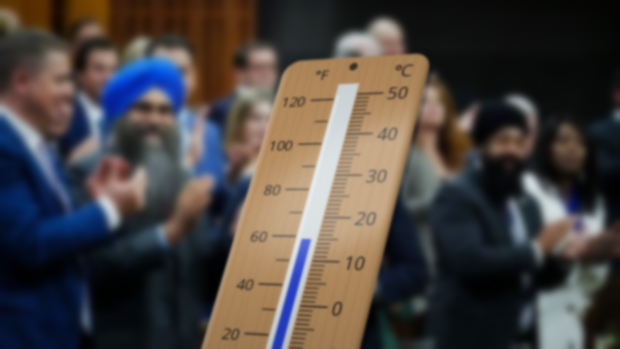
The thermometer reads 15°C
